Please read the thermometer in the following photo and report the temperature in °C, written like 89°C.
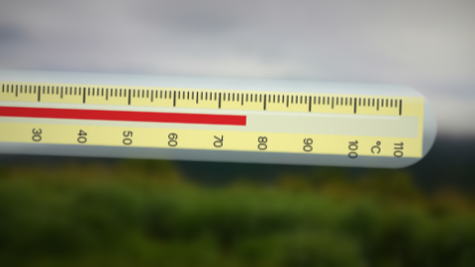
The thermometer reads 76°C
